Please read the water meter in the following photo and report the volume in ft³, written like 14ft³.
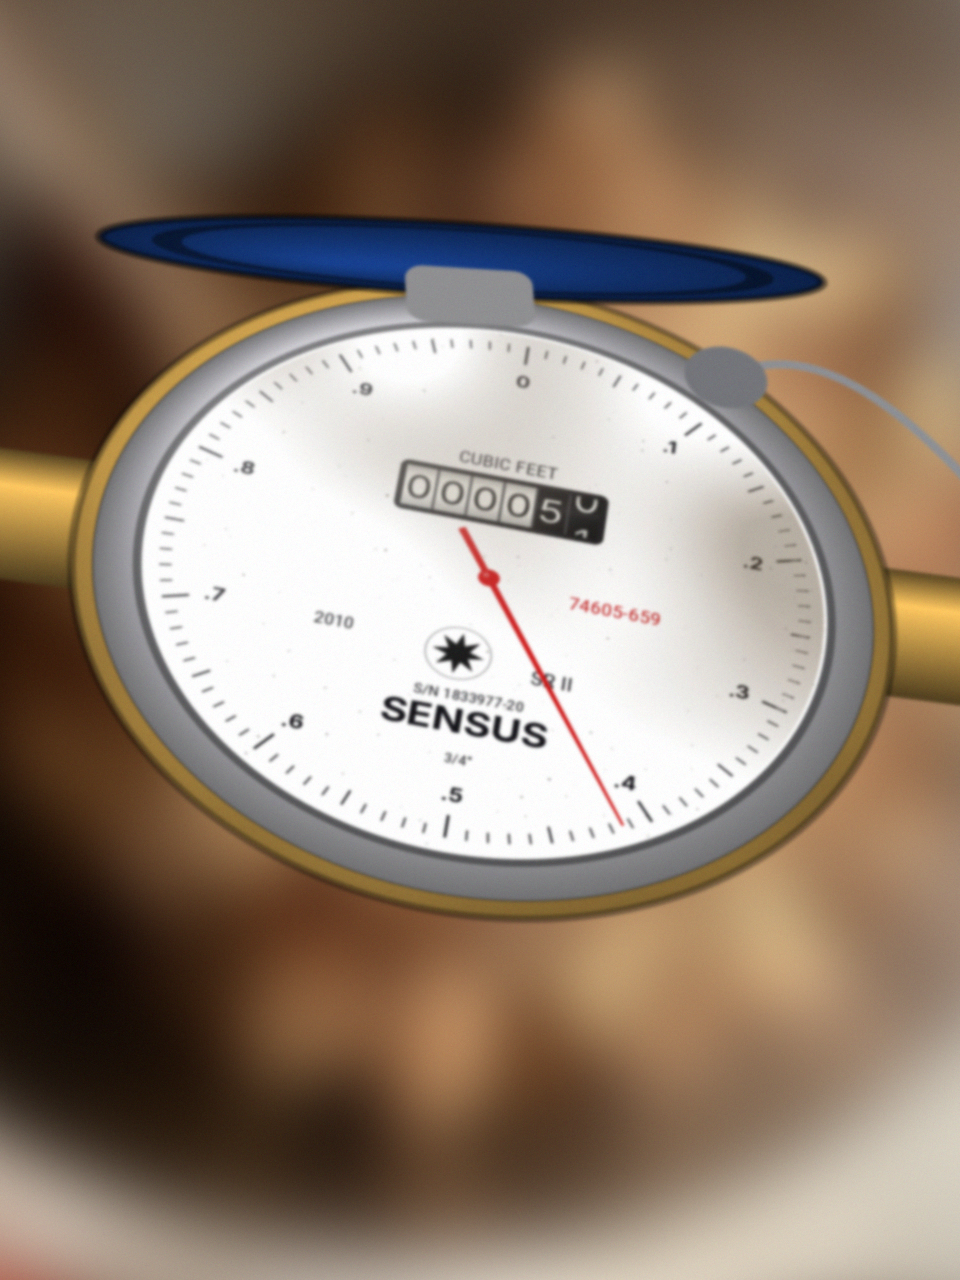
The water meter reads 50.41ft³
